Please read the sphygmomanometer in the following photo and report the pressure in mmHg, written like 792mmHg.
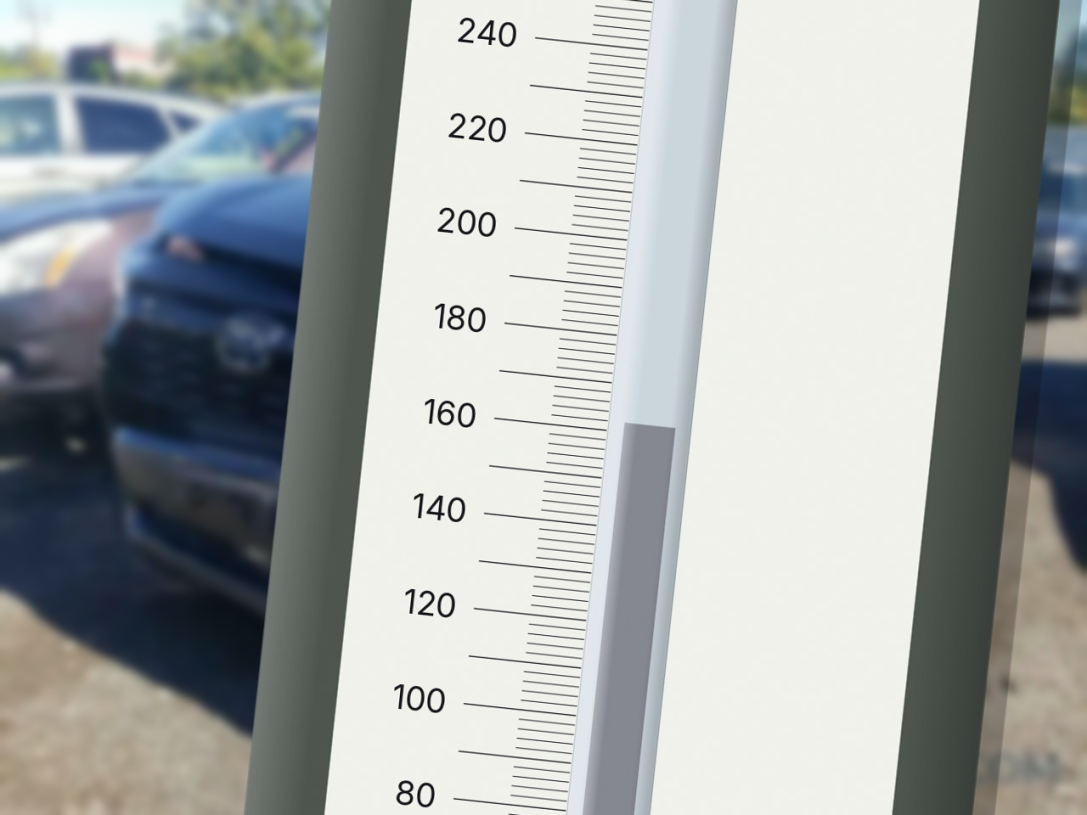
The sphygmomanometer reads 162mmHg
